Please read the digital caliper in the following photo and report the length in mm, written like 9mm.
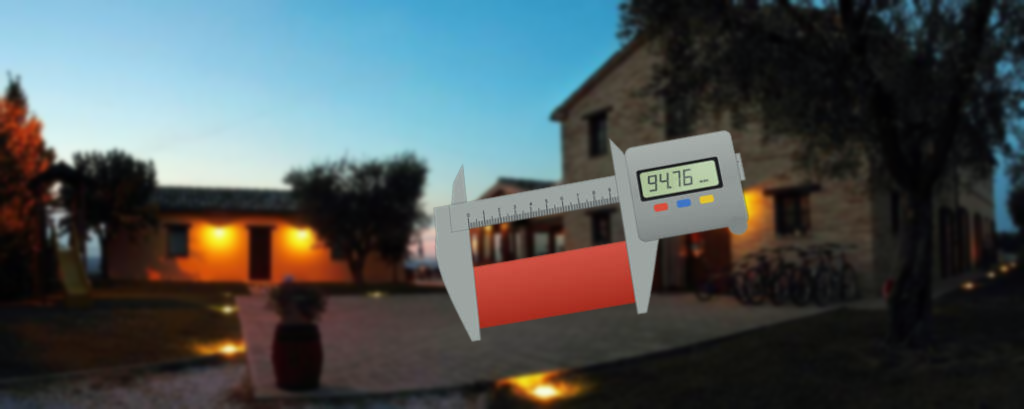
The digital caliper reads 94.76mm
